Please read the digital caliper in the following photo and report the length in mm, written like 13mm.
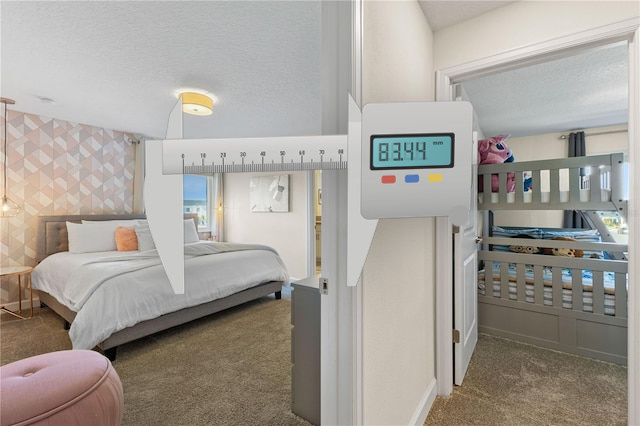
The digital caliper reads 83.44mm
